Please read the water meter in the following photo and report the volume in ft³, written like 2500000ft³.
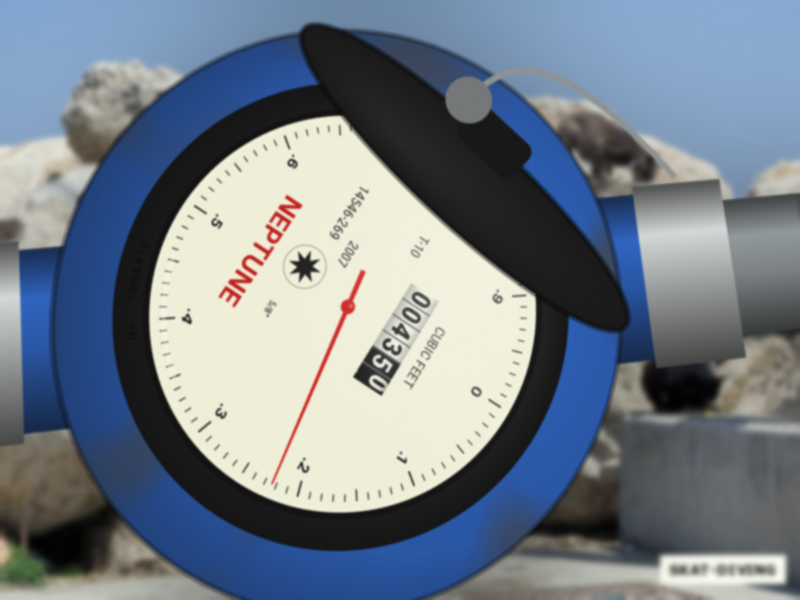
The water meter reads 4350.22ft³
